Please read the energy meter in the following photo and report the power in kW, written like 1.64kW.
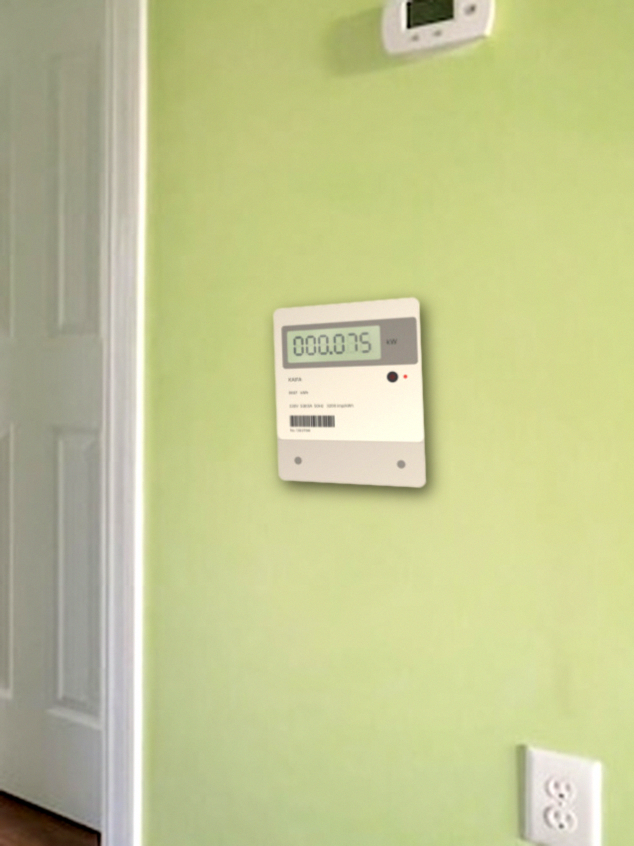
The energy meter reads 0.075kW
